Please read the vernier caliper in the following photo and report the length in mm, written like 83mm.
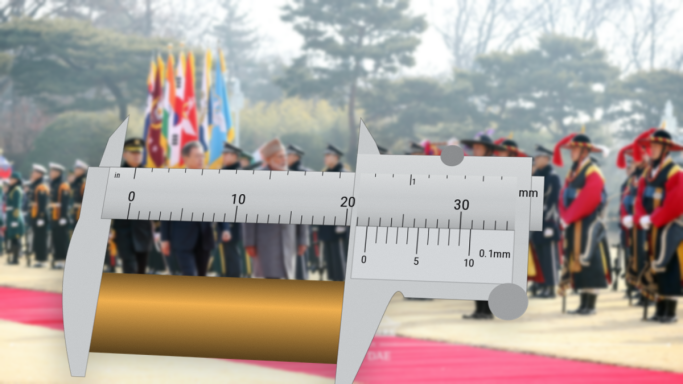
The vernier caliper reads 21.9mm
